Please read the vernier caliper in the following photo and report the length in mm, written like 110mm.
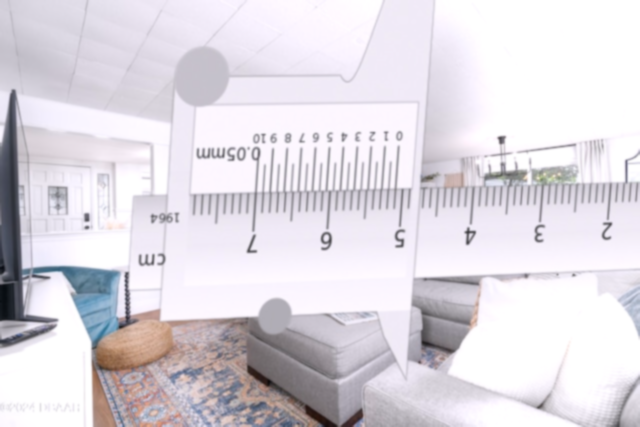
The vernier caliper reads 51.0mm
